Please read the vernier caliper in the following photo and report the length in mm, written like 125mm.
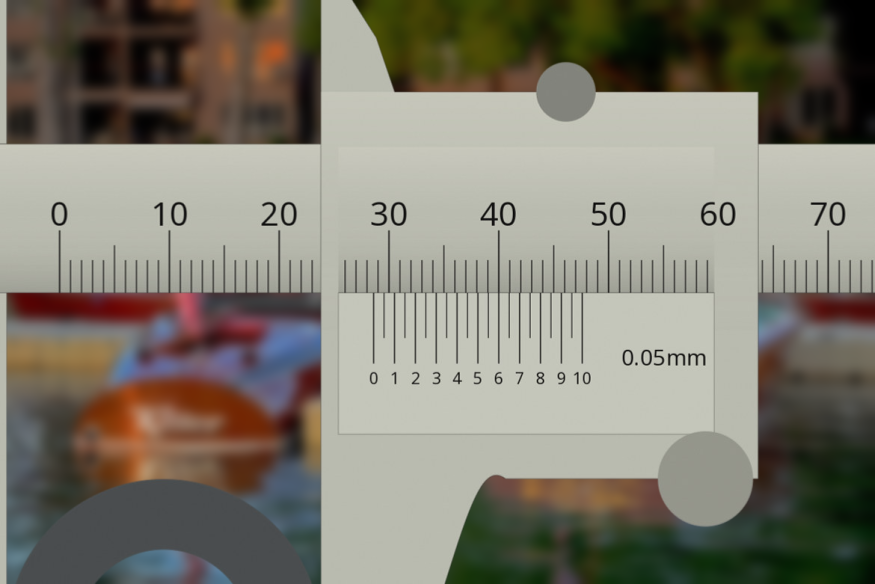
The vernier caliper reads 28.6mm
